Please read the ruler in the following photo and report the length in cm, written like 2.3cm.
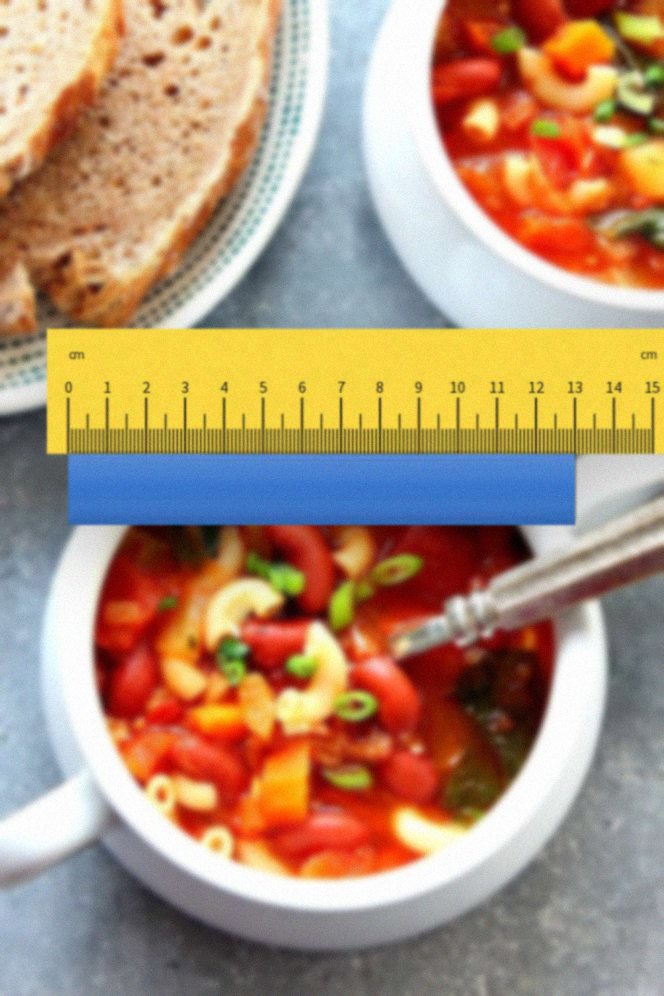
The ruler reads 13cm
